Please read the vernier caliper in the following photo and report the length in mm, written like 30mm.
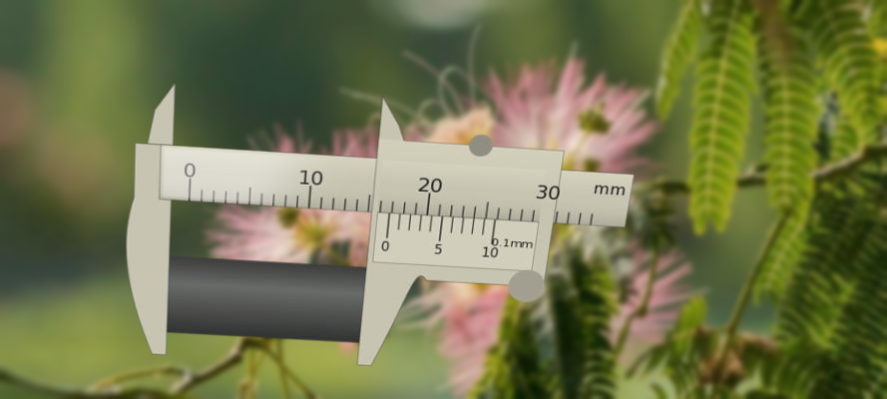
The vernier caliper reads 16.8mm
